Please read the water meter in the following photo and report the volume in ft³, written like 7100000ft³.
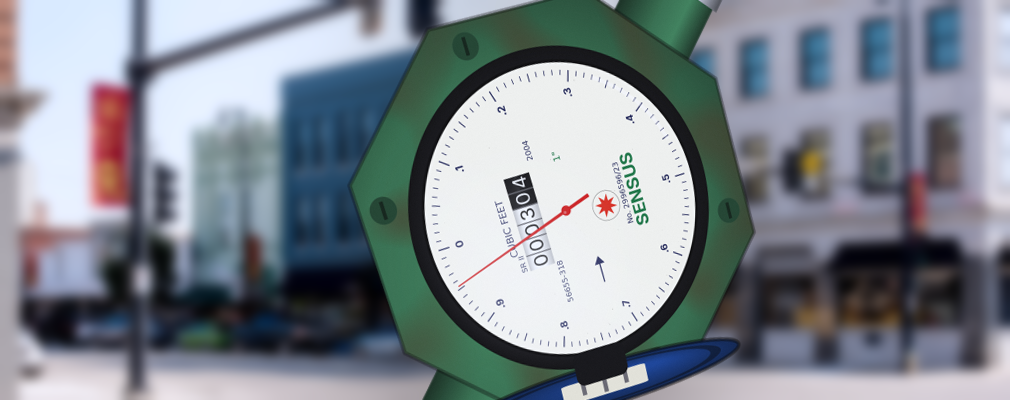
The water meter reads 303.95ft³
